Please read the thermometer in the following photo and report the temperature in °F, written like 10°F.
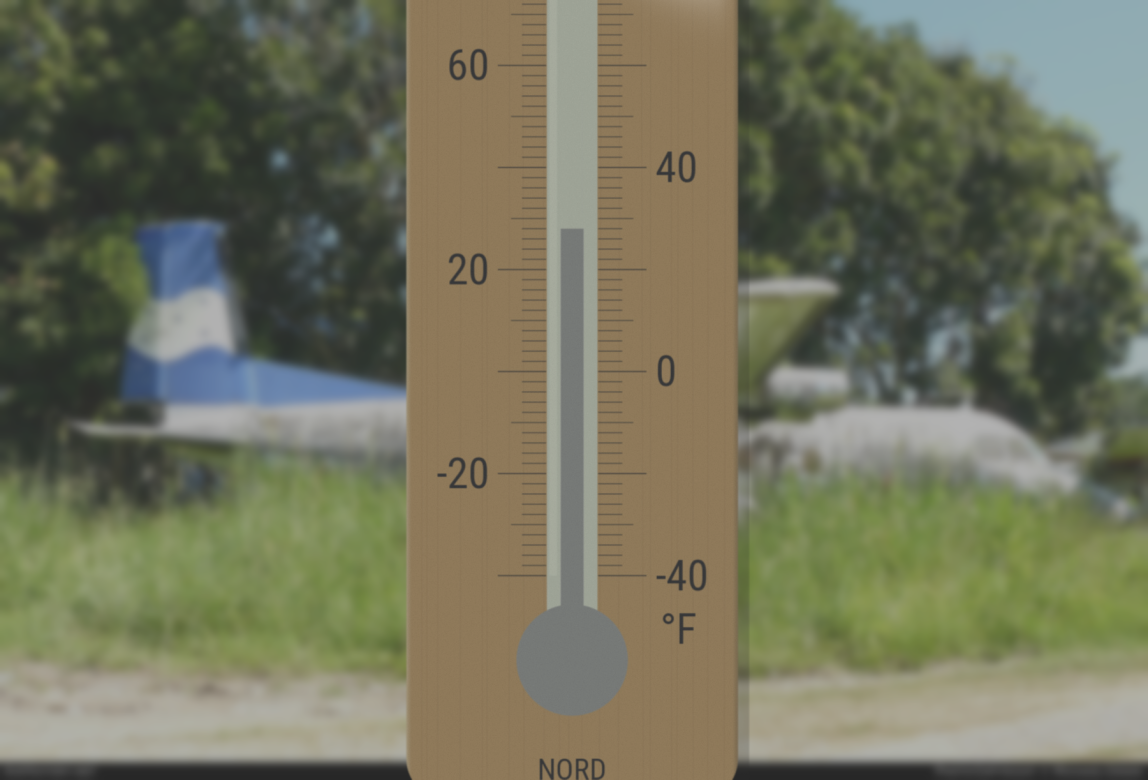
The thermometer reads 28°F
